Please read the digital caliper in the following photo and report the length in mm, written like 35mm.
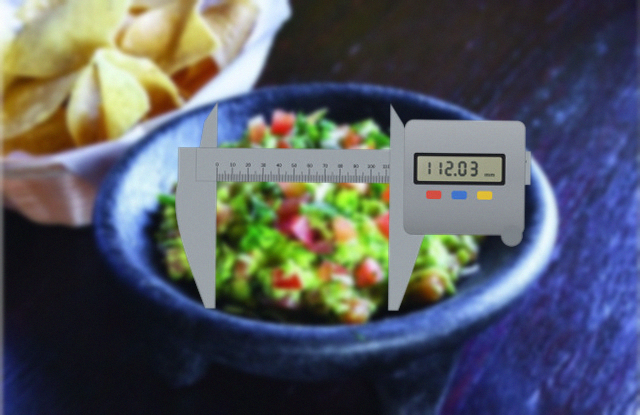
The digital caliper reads 112.03mm
